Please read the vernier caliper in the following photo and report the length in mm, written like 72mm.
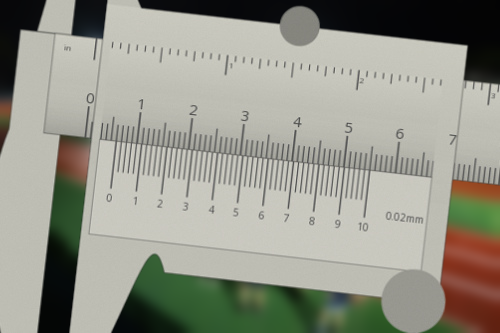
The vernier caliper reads 6.0mm
